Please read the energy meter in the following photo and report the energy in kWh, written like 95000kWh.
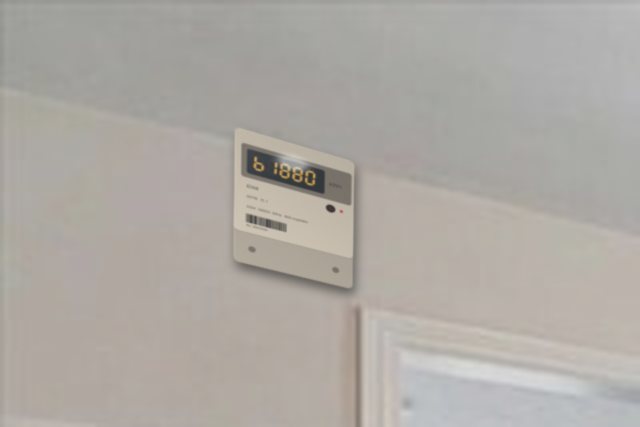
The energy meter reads 61880kWh
